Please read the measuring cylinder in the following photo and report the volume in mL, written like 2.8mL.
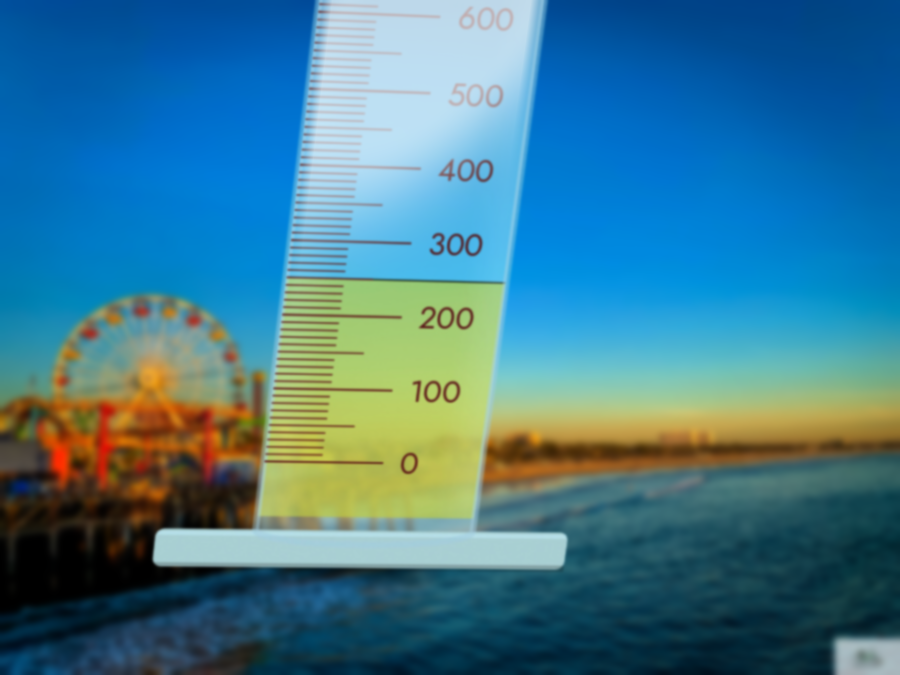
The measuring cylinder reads 250mL
